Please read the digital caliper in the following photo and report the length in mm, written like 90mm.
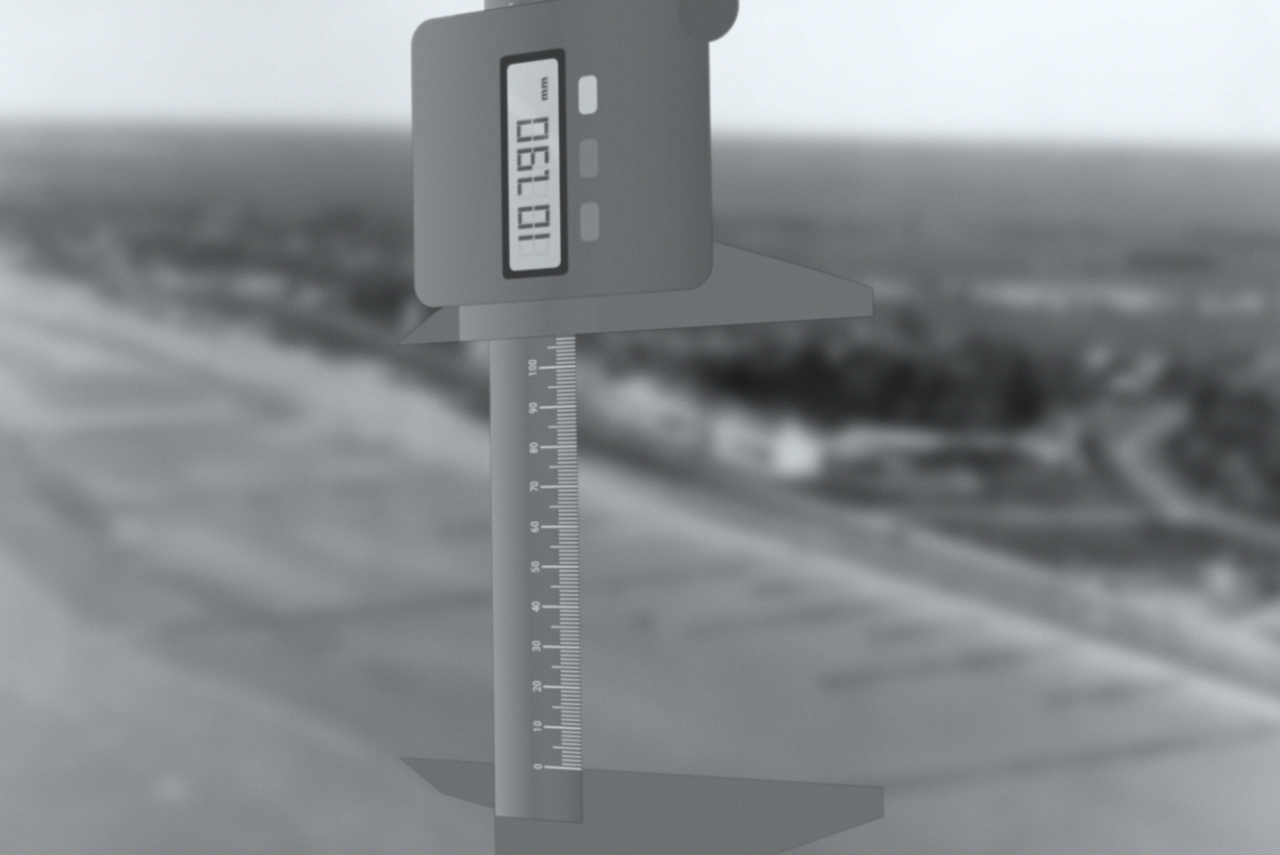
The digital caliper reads 107.90mm
